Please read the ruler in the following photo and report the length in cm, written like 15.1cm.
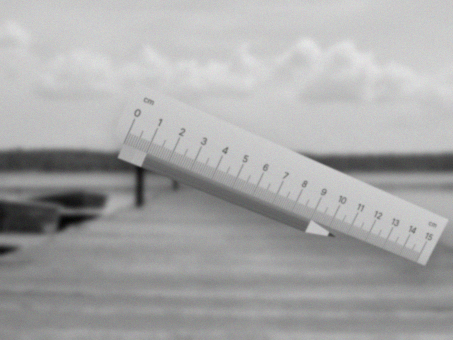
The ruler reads 10.5cm
